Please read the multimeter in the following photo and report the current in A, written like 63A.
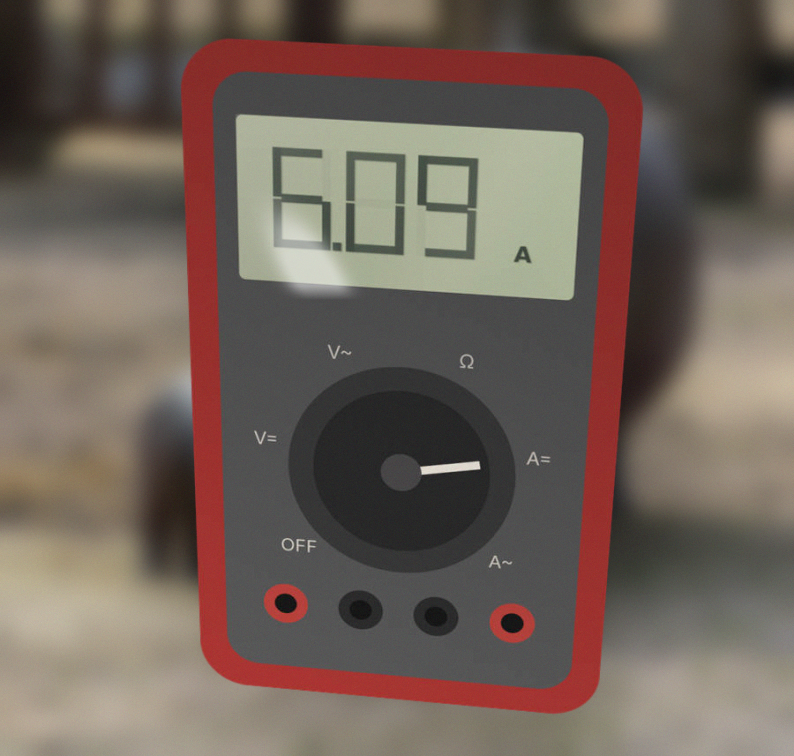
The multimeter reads 6.09A
